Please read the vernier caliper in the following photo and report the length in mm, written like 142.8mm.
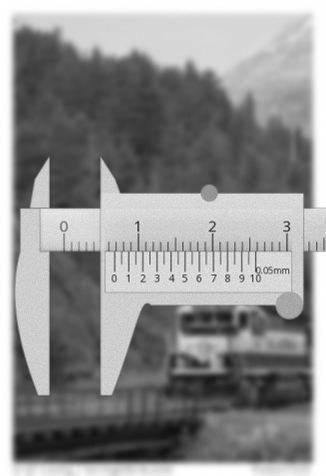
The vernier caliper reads 6.8mm
